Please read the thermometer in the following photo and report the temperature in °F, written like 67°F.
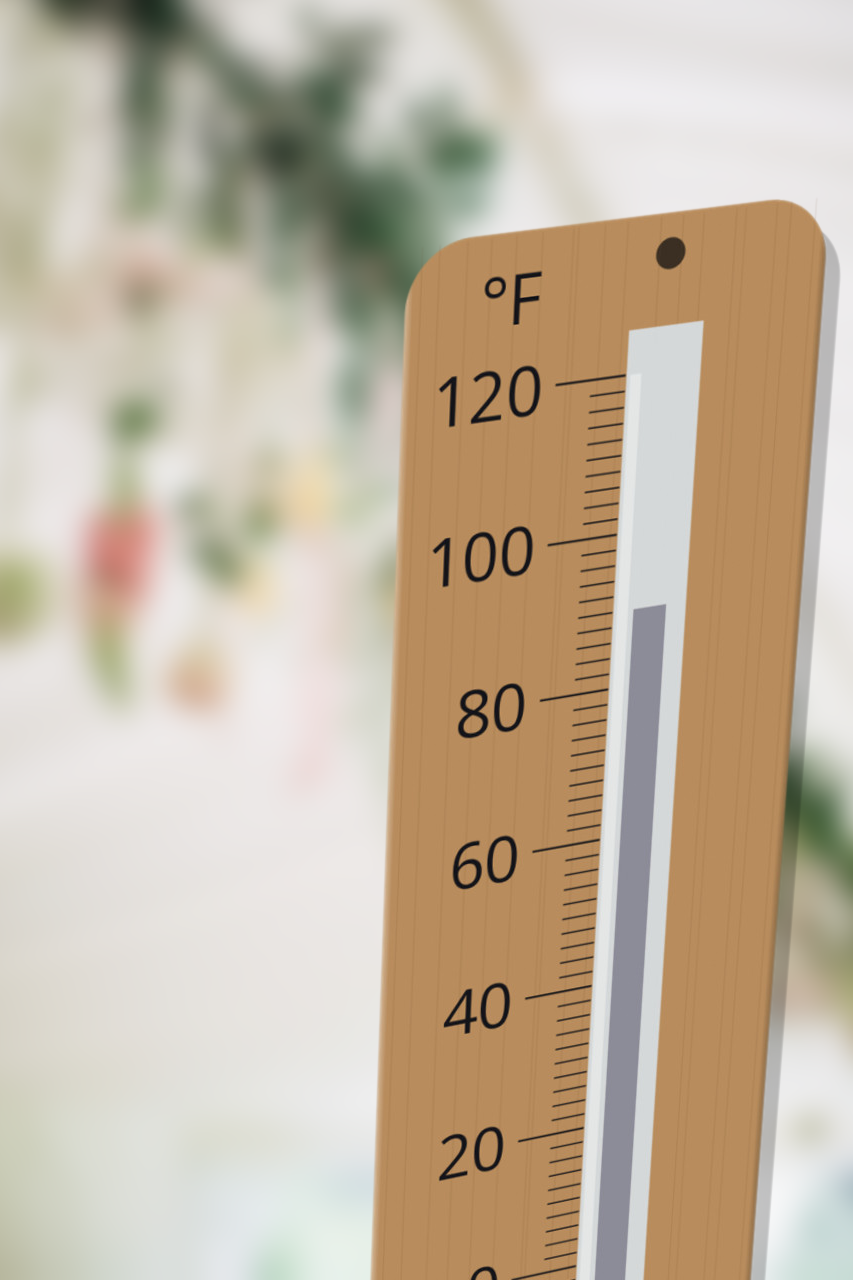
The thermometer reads 90°F
